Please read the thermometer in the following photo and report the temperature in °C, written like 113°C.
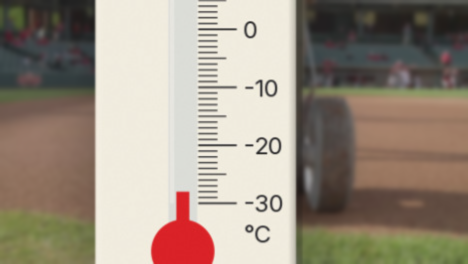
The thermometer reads -28°C
